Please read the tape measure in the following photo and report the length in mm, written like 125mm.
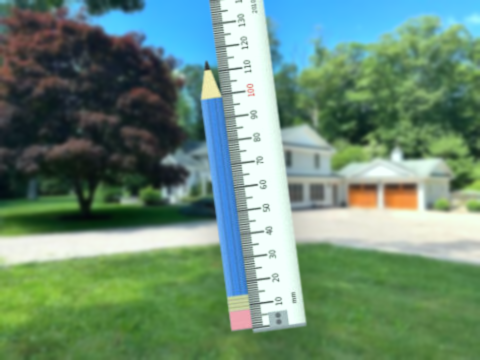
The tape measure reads 115mm
